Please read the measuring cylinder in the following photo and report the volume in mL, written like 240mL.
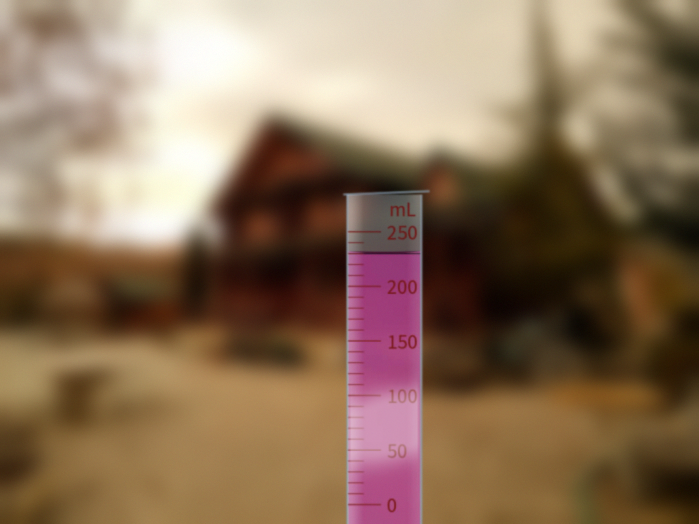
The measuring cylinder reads 230mL
